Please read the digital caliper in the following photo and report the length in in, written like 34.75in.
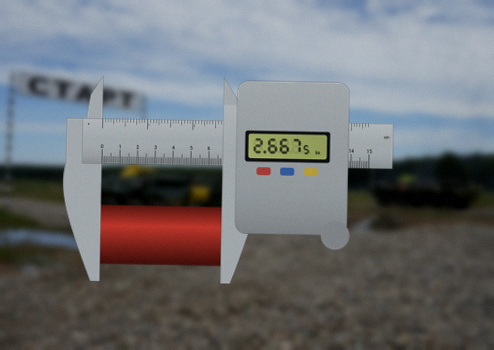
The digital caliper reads 2.6675in
